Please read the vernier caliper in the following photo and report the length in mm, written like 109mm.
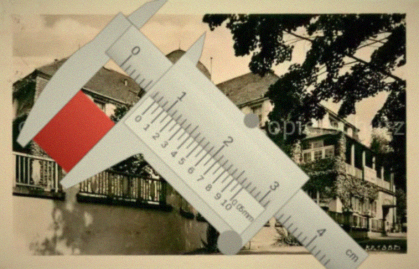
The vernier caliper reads 7.6mm
